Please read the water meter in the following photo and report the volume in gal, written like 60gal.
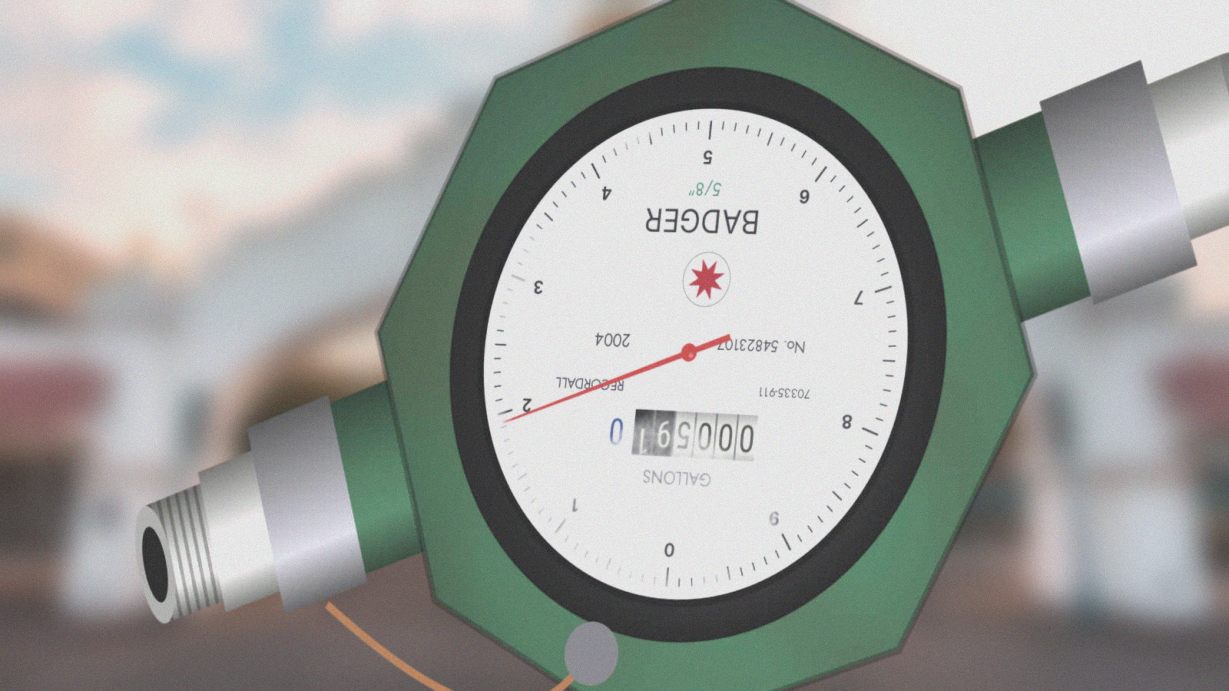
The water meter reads 5911.9gal
